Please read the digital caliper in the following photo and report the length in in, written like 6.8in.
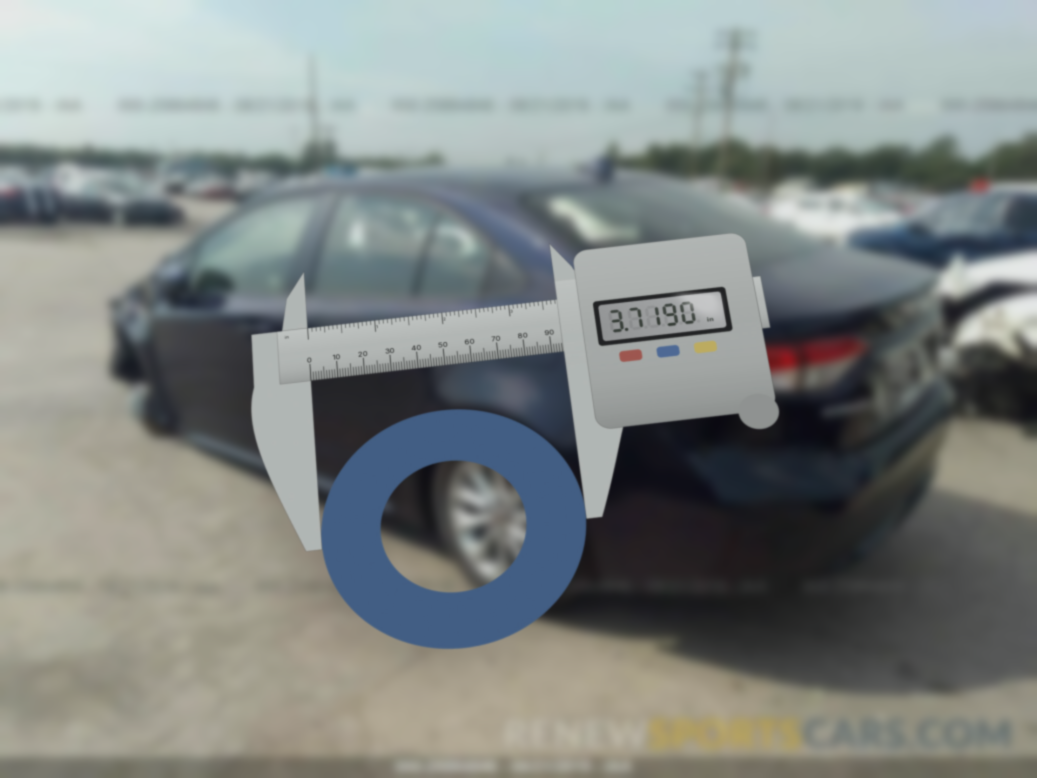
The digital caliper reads 3.7190in
